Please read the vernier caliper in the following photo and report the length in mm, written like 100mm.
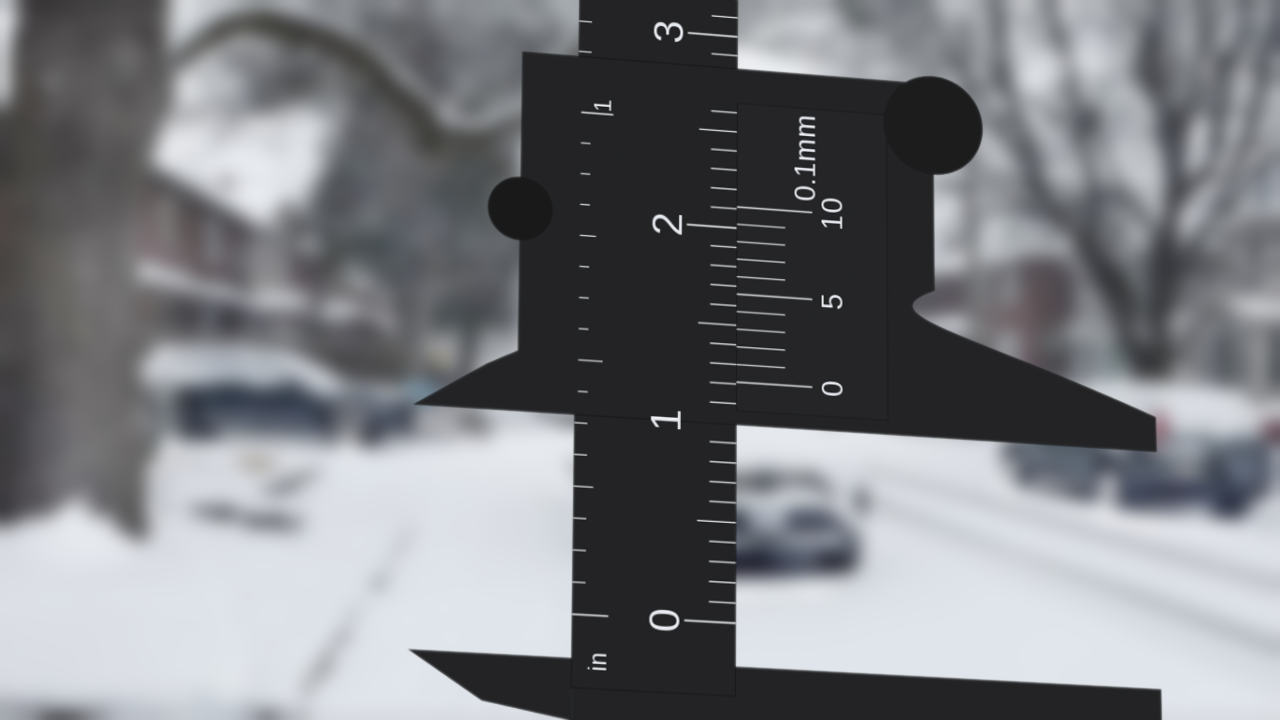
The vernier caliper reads 12.1mm
